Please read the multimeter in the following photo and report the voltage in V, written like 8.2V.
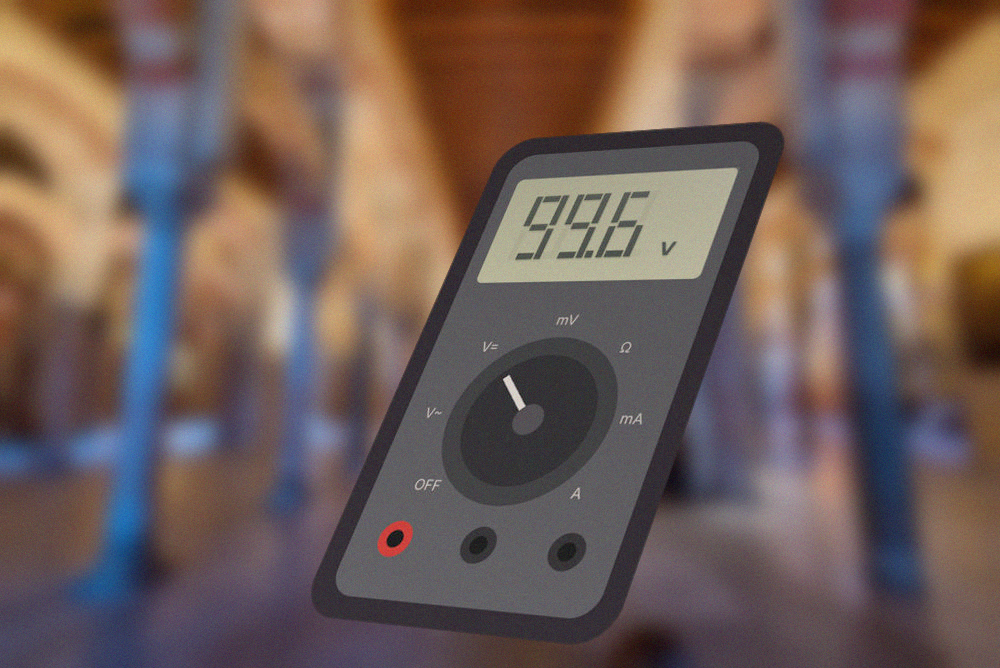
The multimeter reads 99.6V
